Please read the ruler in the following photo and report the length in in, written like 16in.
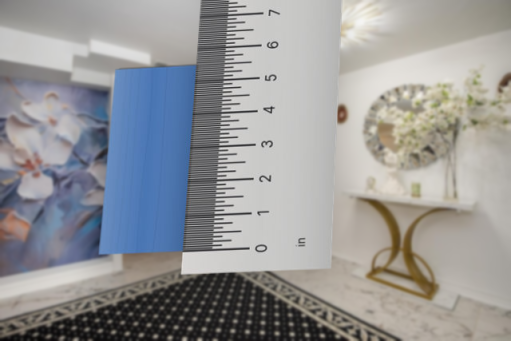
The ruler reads 5.5in
